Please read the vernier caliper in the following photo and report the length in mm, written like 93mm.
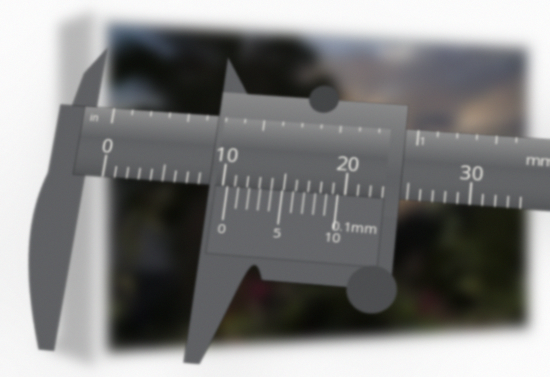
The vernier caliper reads 10.4mm
